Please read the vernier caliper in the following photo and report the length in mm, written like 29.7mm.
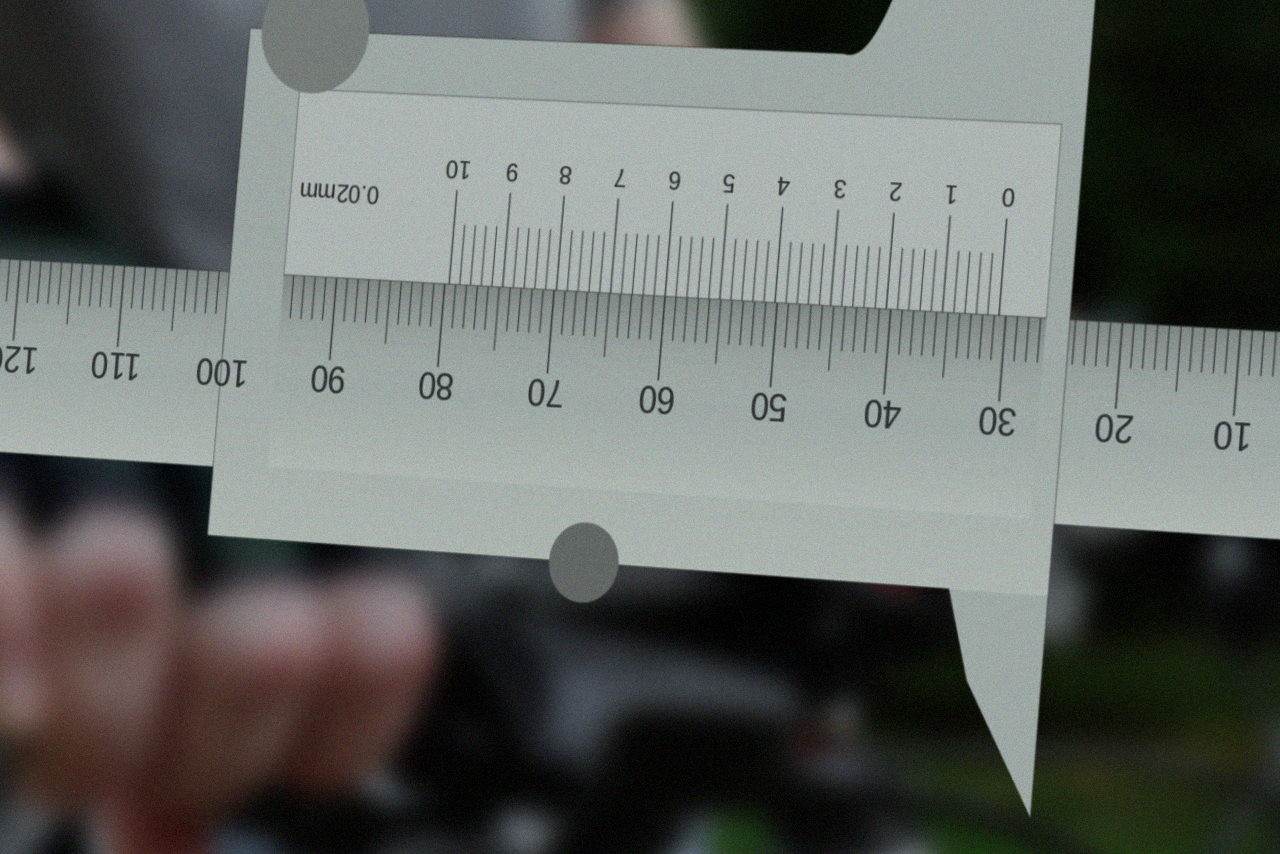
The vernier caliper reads 30.6mm
